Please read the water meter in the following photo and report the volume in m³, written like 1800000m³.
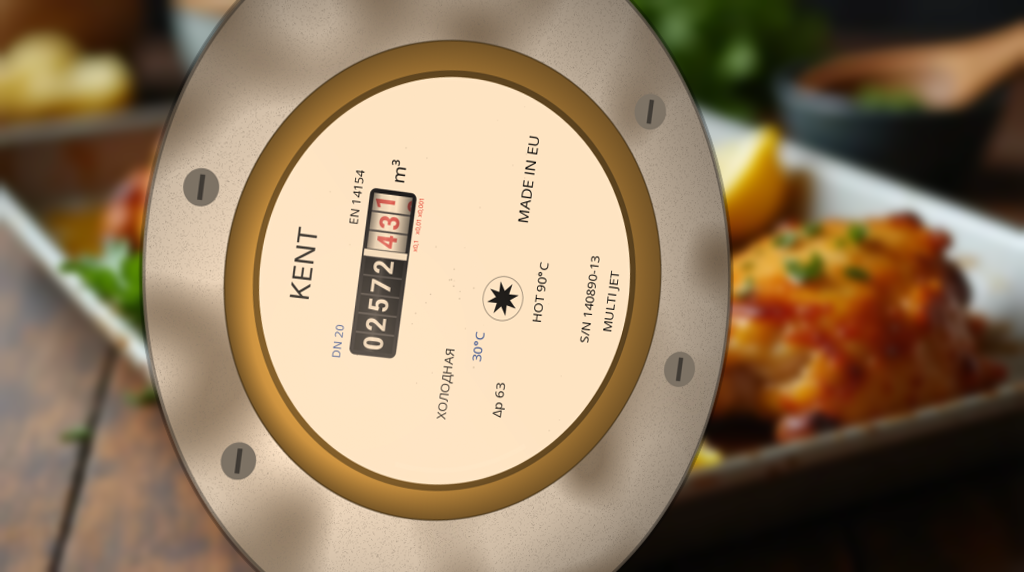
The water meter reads 2572.431m³
